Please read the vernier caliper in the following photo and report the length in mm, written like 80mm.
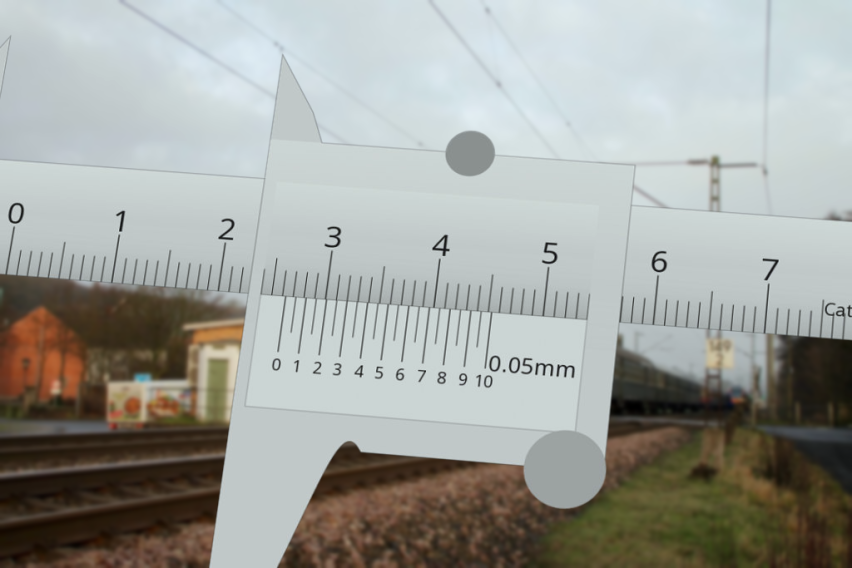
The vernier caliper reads 26.3mm
